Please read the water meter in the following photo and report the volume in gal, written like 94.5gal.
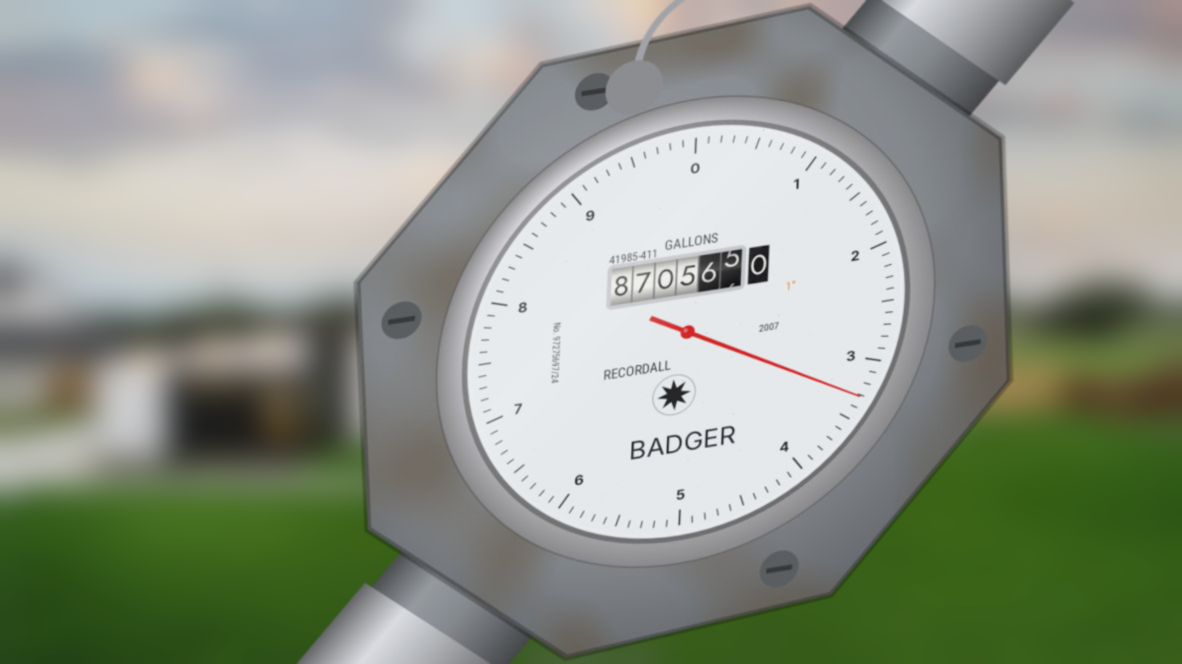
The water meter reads 8705653.3gal
